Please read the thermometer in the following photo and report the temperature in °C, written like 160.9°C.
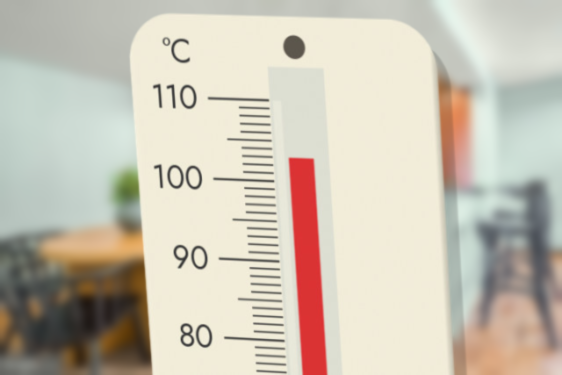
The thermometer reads 103°C
